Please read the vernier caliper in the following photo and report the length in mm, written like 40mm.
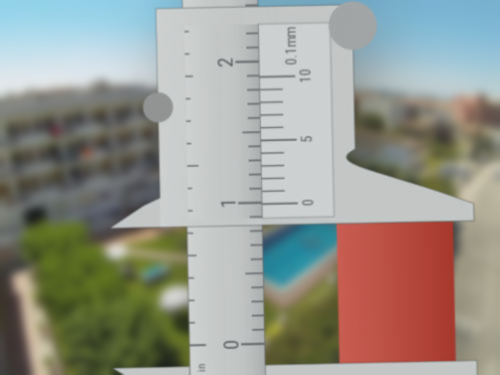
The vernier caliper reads 9.9mm
